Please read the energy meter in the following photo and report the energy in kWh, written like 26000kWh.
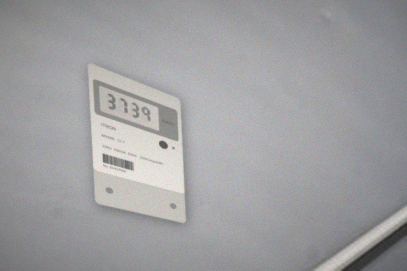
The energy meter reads 3739kWh
